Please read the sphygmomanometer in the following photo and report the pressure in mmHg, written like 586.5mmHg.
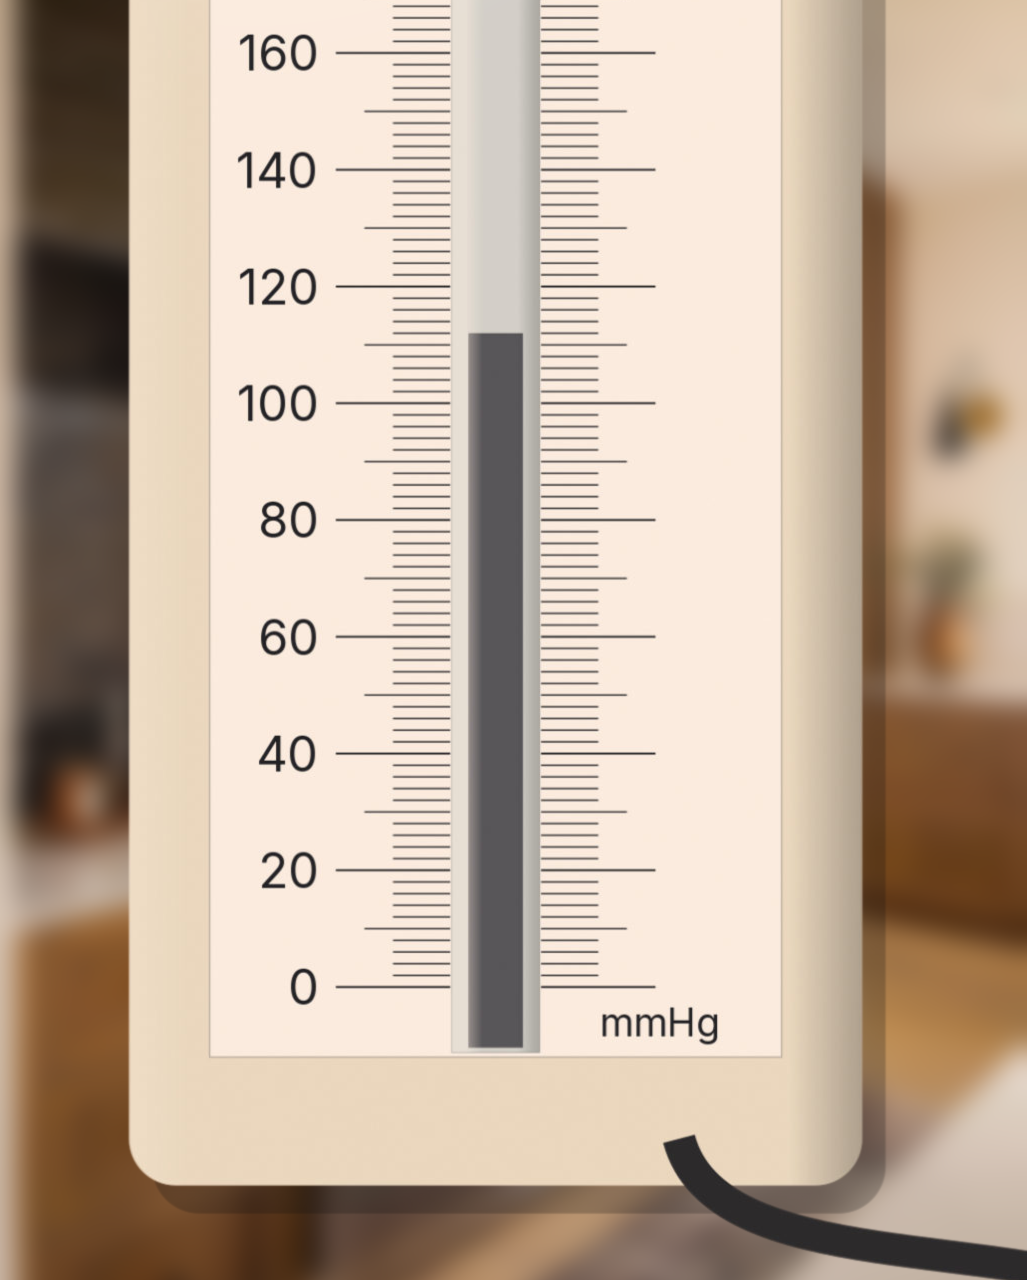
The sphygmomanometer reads 112mmHg
